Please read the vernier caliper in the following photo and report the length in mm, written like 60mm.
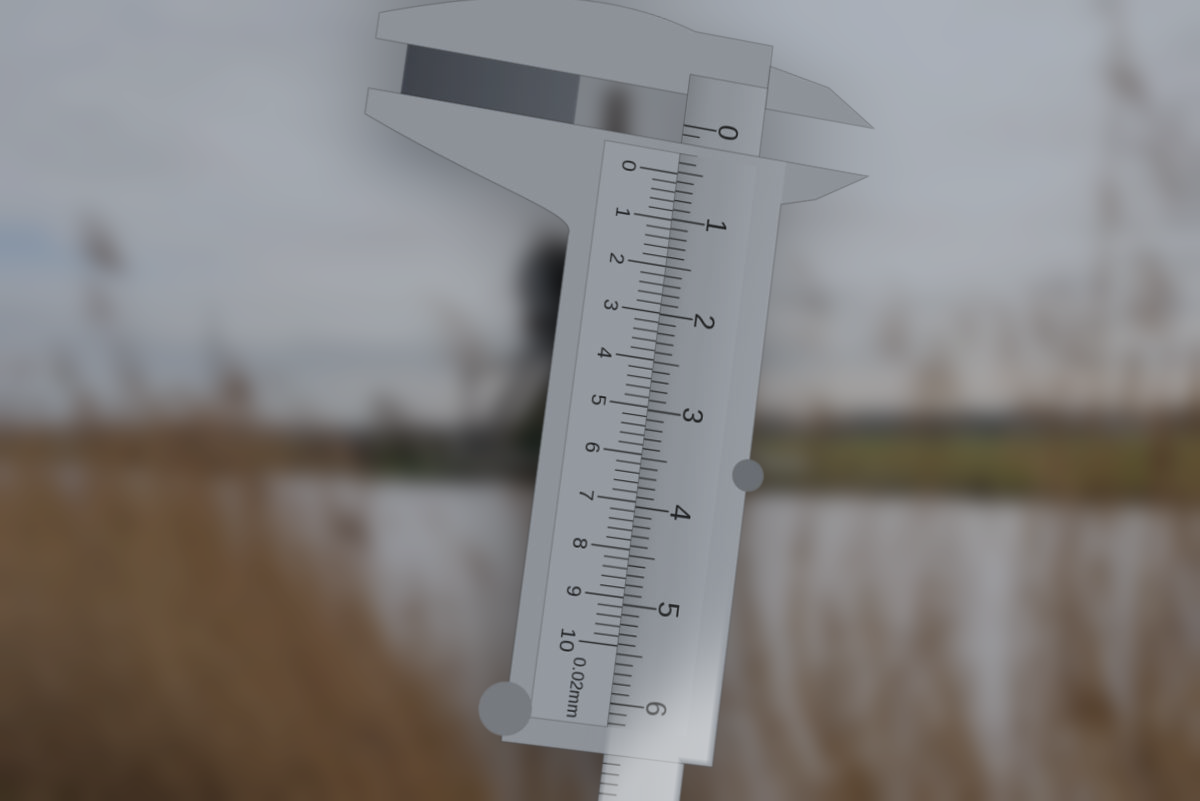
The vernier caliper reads 5.2mm
